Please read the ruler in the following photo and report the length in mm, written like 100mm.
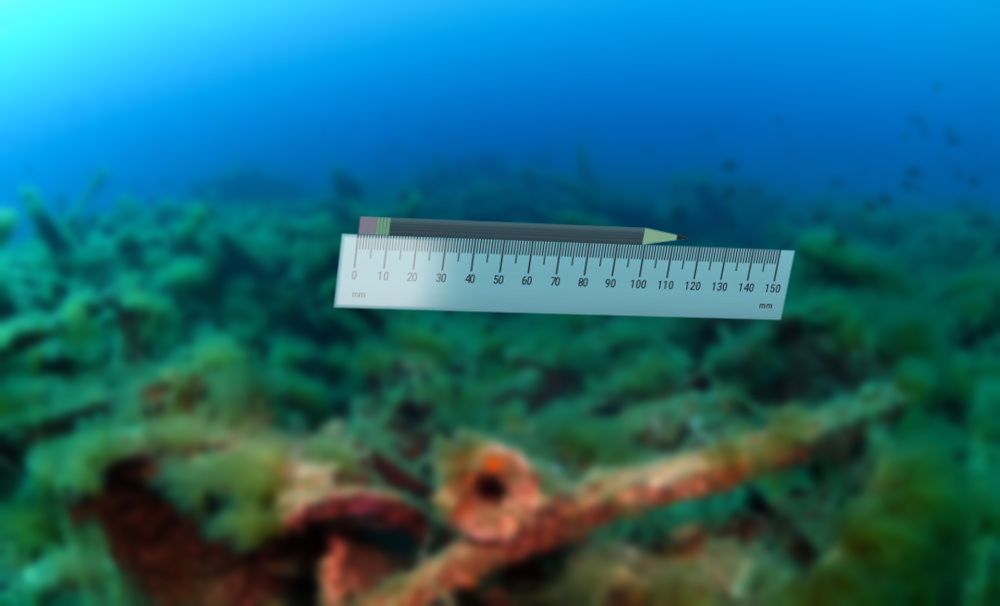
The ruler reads 115mm
